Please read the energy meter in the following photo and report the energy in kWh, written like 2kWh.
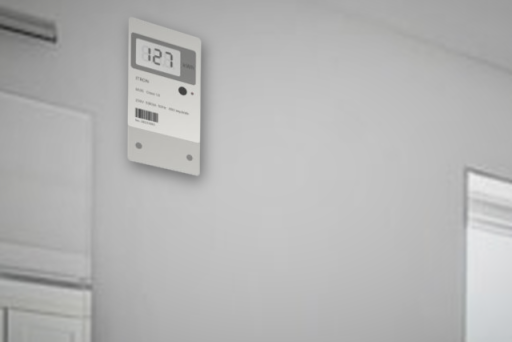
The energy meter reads 127kWh
